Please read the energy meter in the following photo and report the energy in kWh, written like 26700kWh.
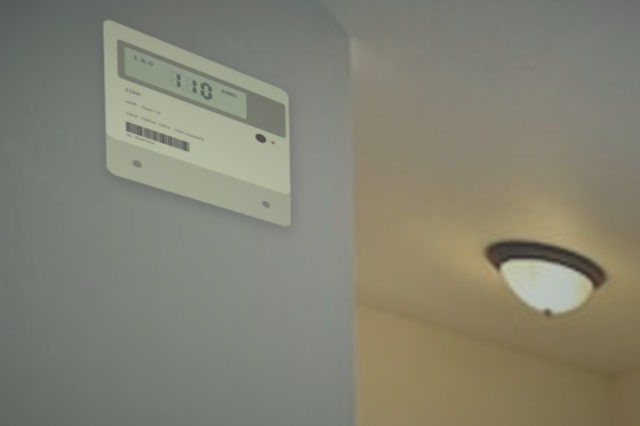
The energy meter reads 110kWh
